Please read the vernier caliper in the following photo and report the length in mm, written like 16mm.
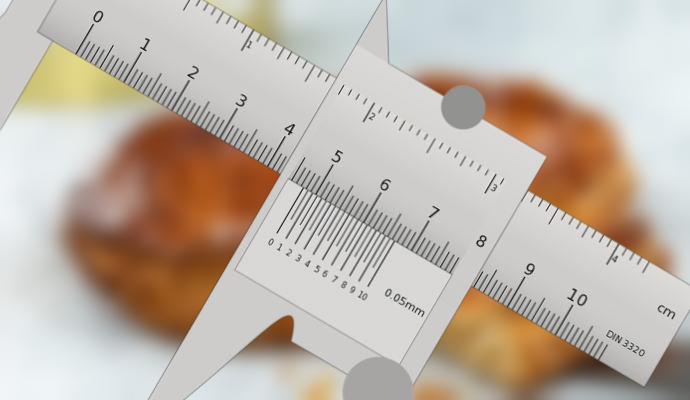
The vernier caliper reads 47.5mm
